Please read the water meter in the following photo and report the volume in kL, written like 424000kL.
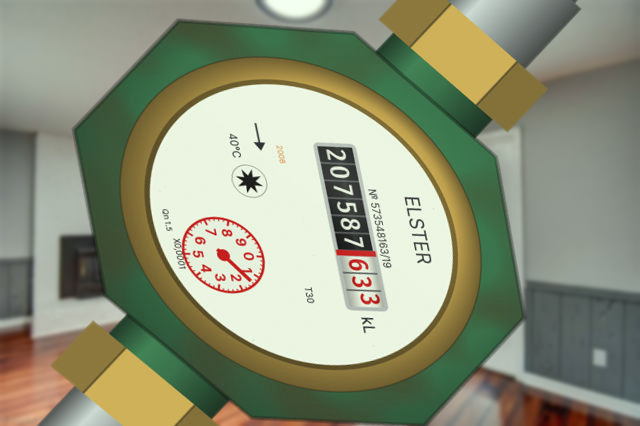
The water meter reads 207587.6331kL
